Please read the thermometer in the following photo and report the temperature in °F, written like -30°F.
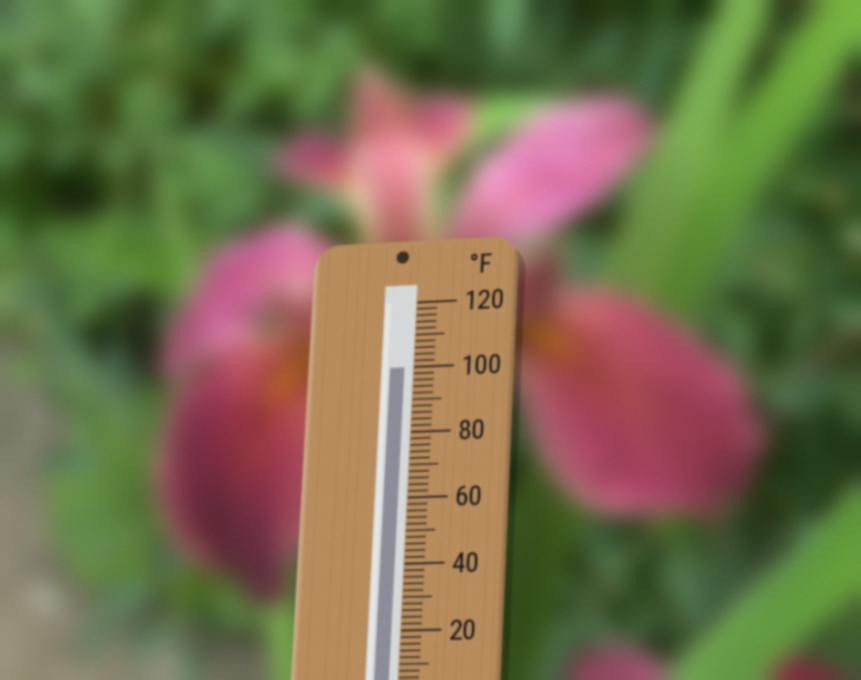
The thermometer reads 100°F
